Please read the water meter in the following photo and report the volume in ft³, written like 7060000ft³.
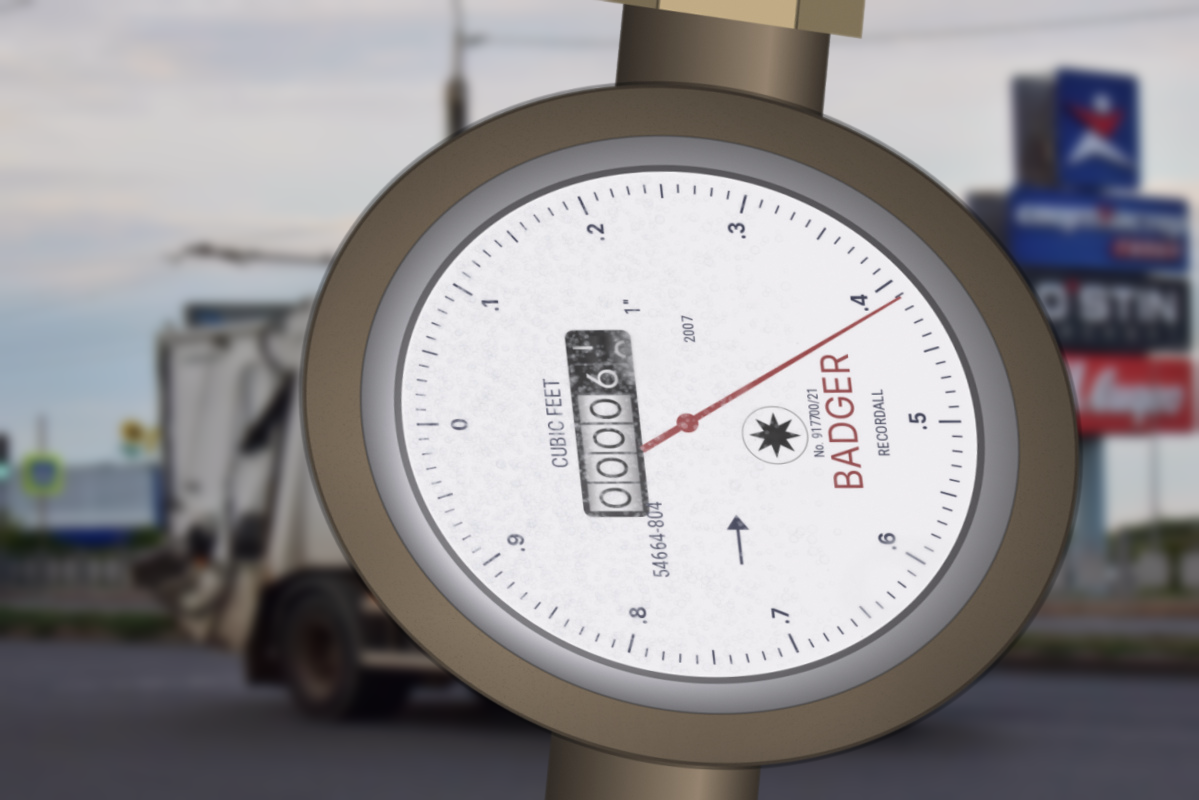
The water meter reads 61.41ft³
